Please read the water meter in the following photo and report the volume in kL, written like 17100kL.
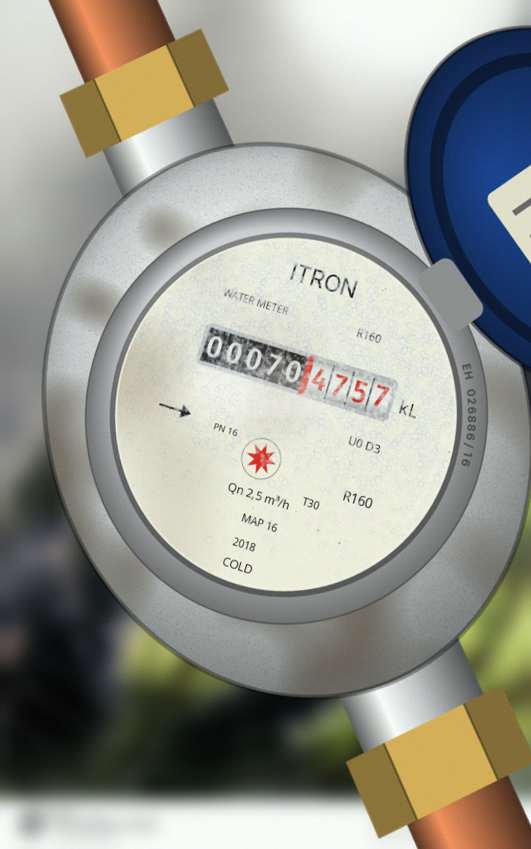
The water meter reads 70.4757kL
